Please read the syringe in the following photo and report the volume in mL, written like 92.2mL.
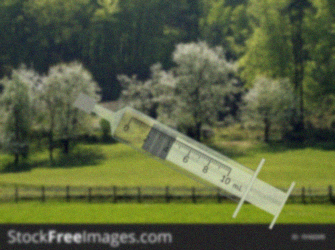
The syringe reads 2mL
